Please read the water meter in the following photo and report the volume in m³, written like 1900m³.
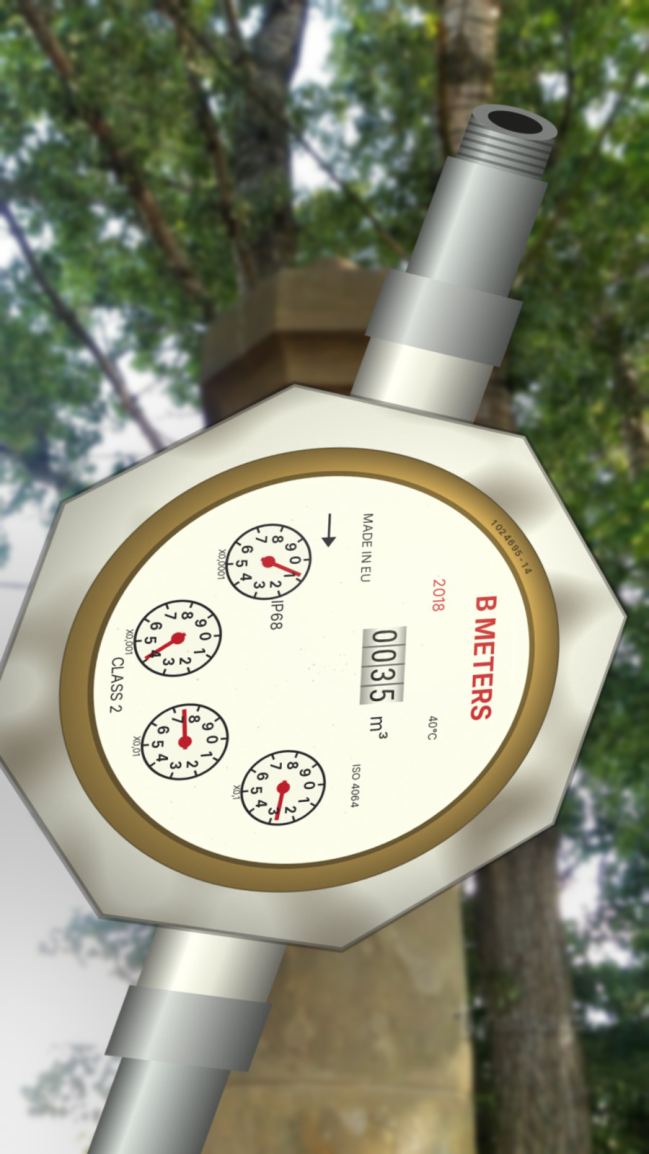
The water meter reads 35.2740m³
